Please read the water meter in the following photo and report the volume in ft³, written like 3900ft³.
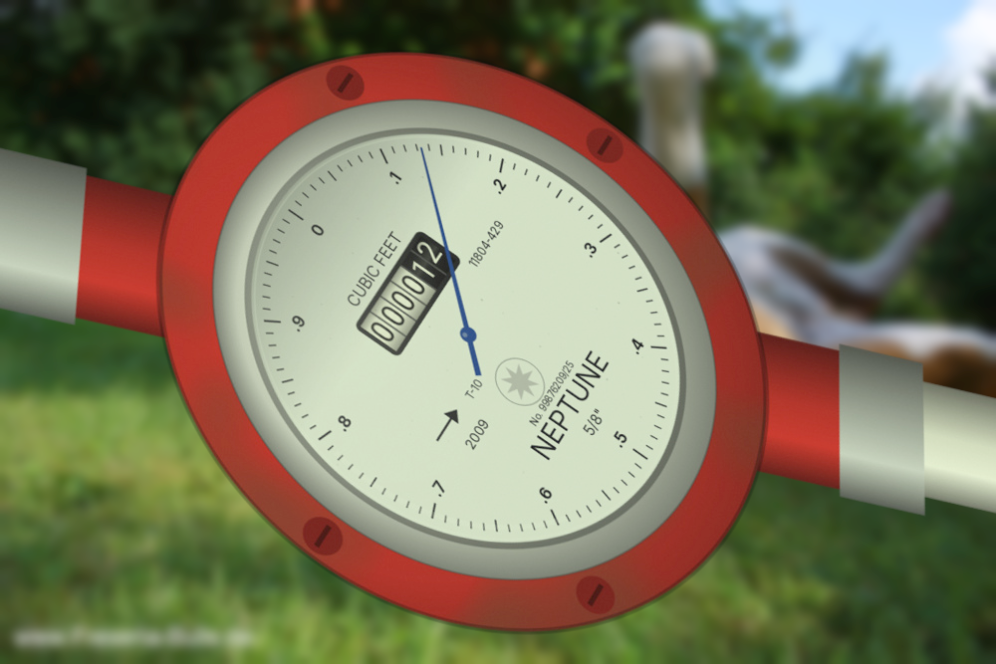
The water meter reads 12.13ft³
